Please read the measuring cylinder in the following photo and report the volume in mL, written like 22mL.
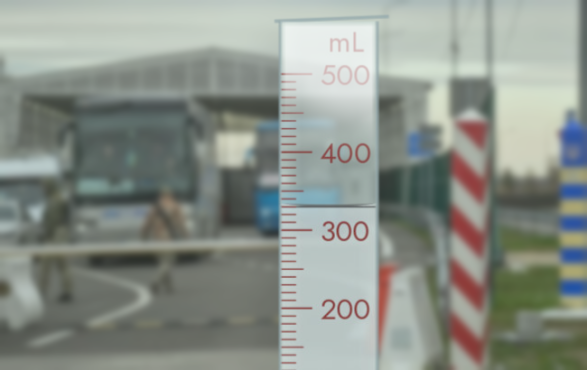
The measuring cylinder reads 330mL
